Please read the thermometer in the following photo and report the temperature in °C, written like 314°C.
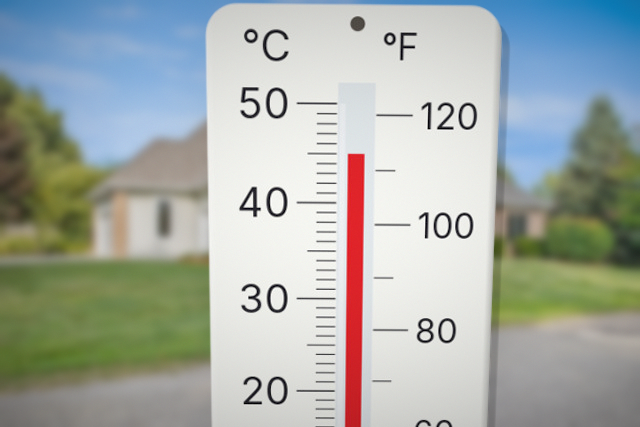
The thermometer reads 45°C
